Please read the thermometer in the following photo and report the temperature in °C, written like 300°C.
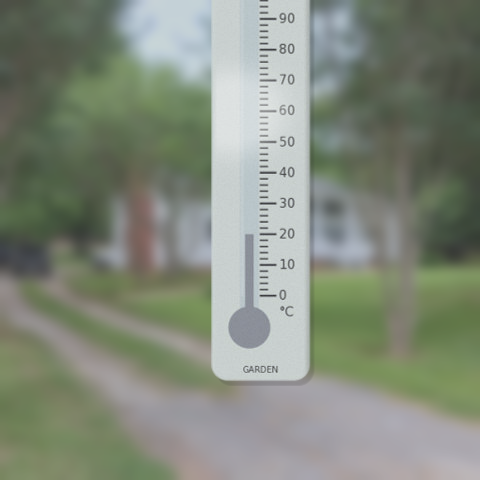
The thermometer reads 20°C
